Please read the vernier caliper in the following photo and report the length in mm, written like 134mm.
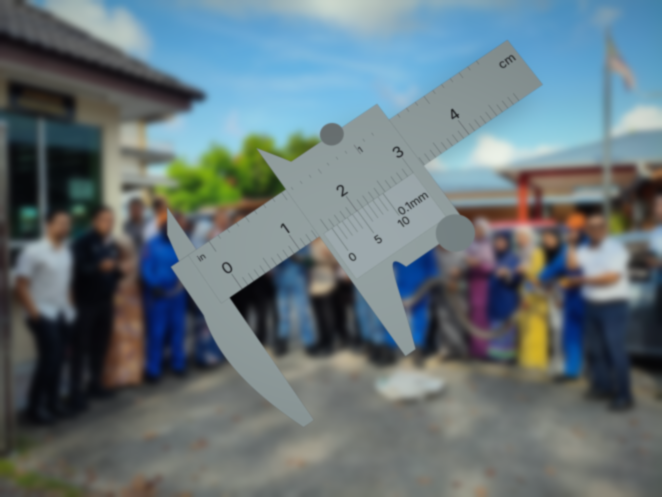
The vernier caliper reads 15.6mm
